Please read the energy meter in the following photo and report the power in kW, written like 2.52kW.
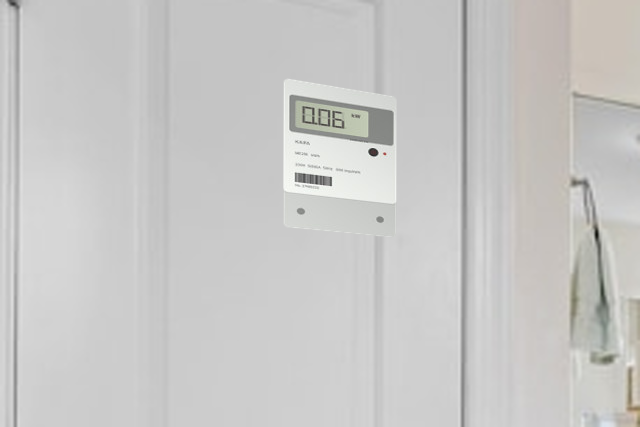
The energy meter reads 0.06kW
